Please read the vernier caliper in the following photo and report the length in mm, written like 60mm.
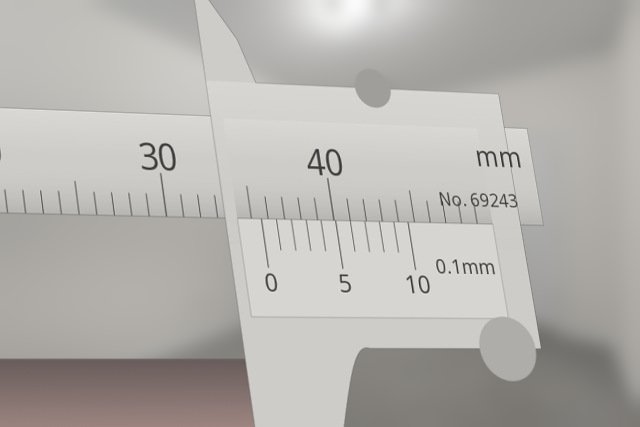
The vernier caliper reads 35.6mm
